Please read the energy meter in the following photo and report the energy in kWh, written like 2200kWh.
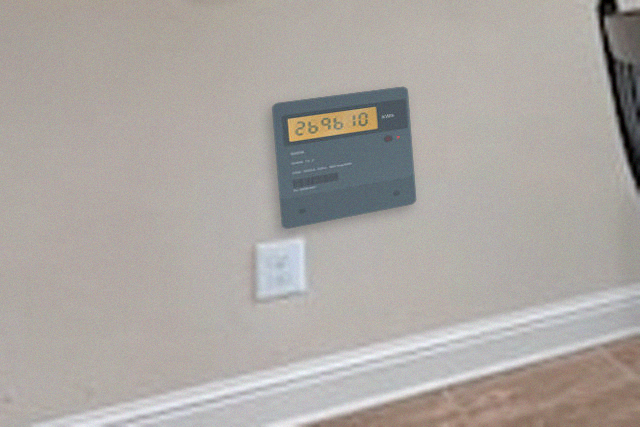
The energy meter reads 269610kWh
